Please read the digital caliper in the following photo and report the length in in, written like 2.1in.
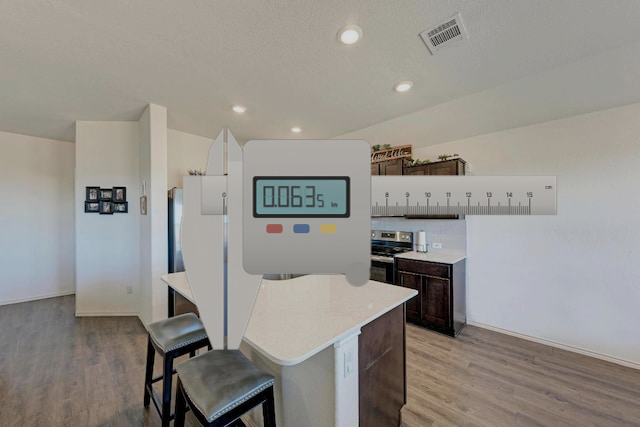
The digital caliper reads 0.0635in
